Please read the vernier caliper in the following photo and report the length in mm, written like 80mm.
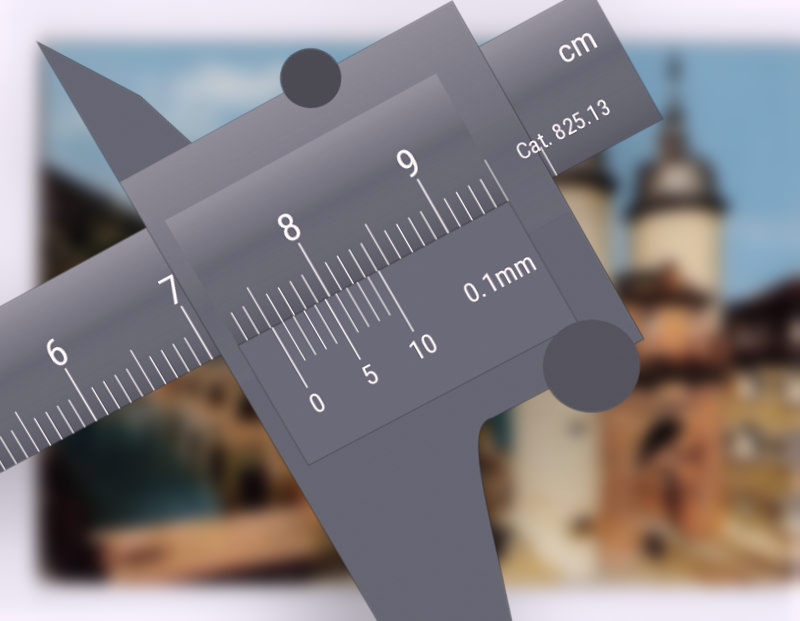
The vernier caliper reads 75.1mm
